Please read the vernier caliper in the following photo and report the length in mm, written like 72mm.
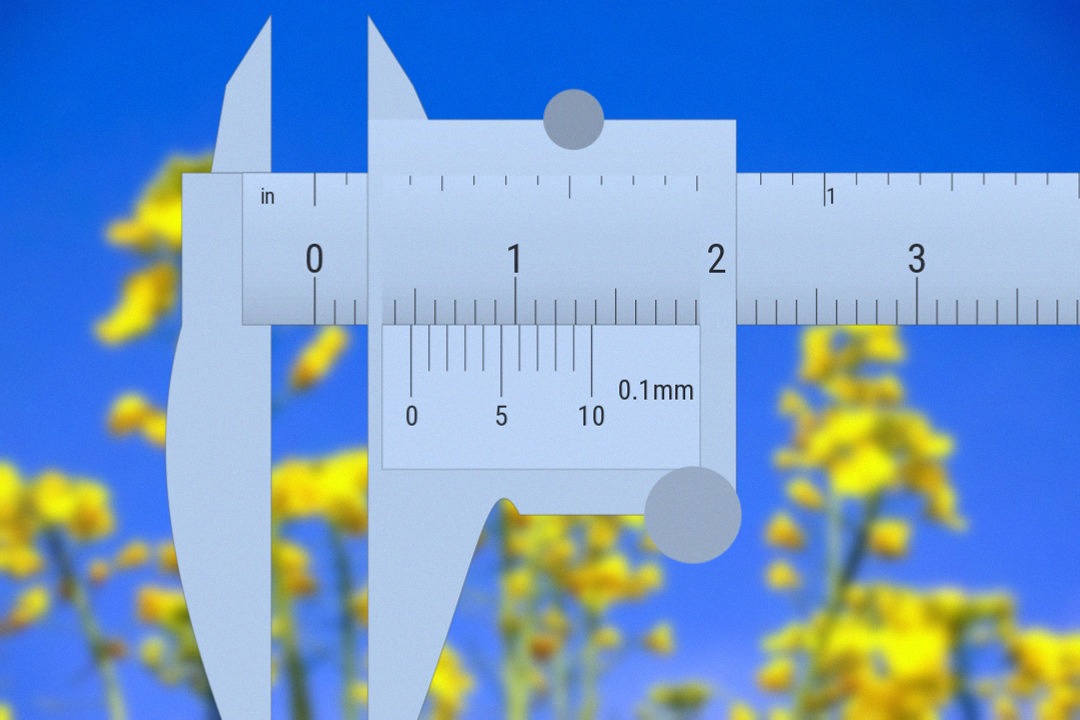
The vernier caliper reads 4.8mm
